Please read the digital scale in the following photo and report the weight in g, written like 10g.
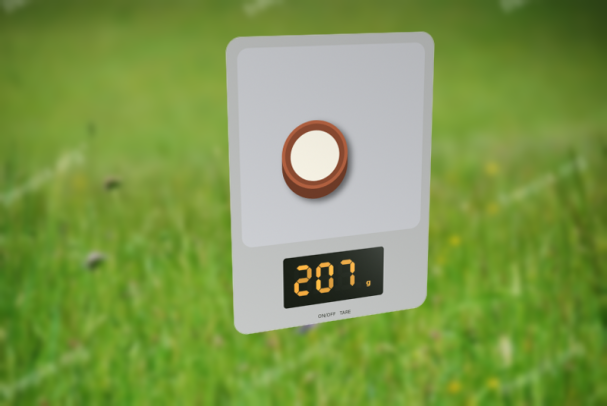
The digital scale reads 207g
